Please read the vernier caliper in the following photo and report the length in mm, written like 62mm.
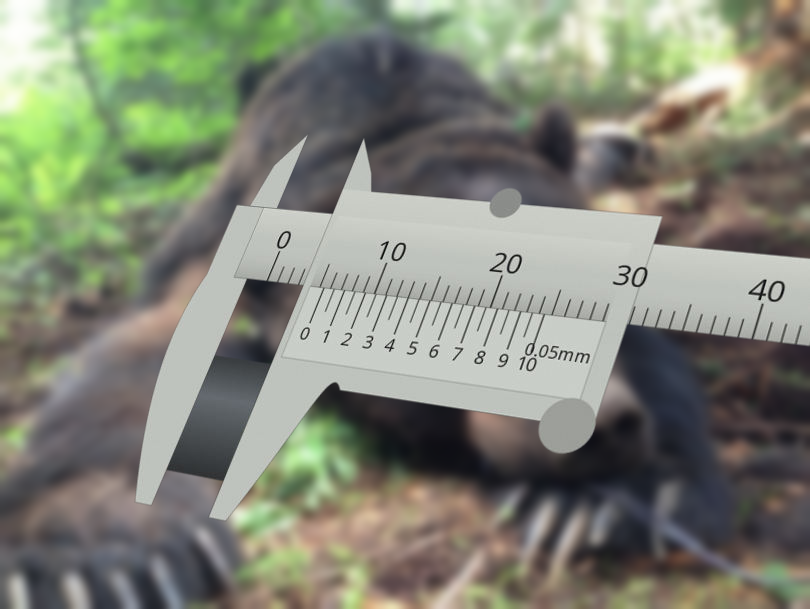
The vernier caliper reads 5.4mm
